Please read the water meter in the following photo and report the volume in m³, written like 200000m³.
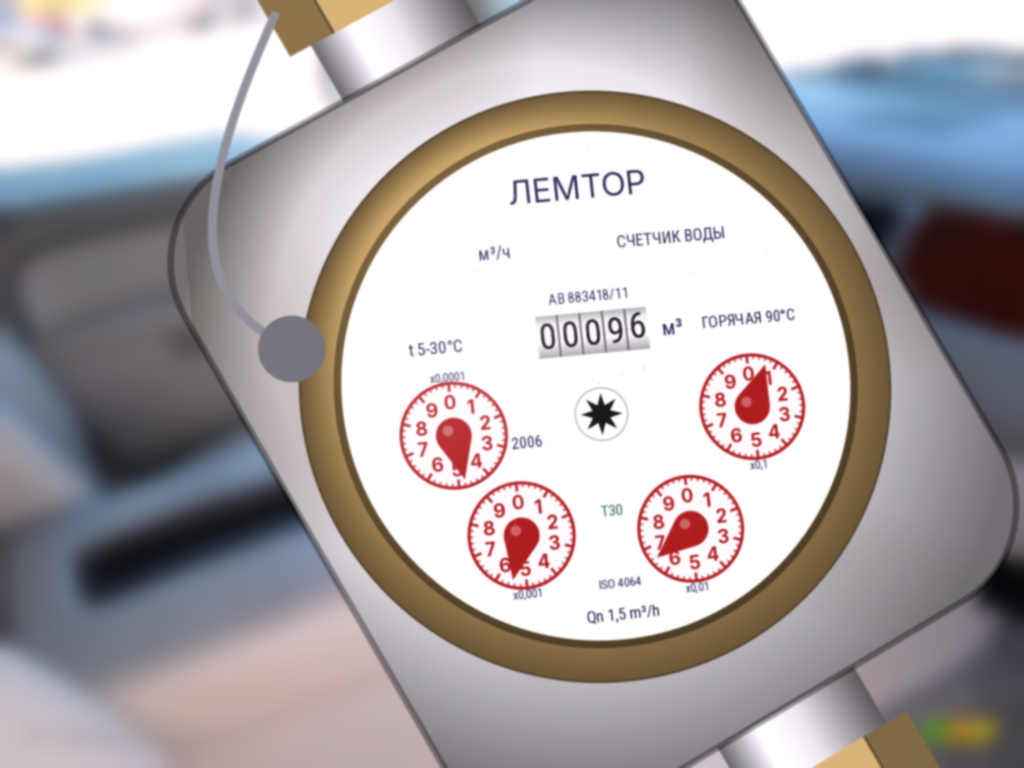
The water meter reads 96.0654m³
